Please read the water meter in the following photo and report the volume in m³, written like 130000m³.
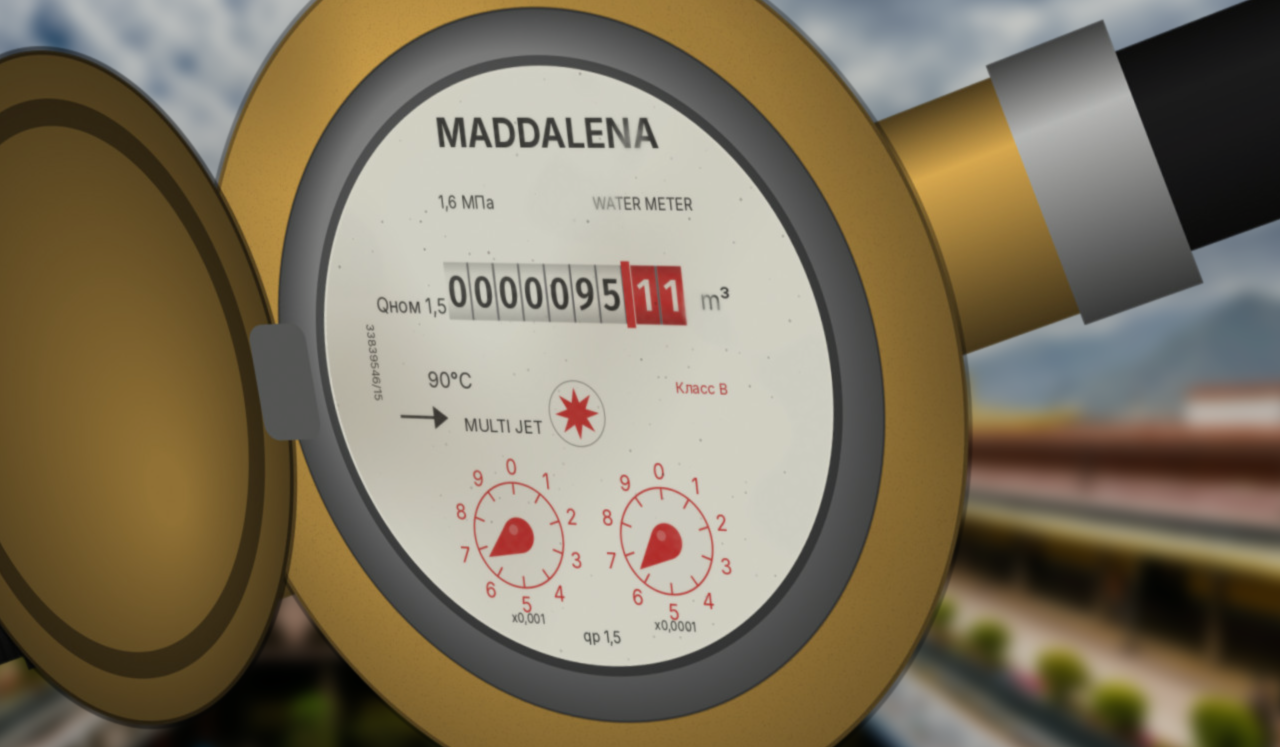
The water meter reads 95.1166m³
